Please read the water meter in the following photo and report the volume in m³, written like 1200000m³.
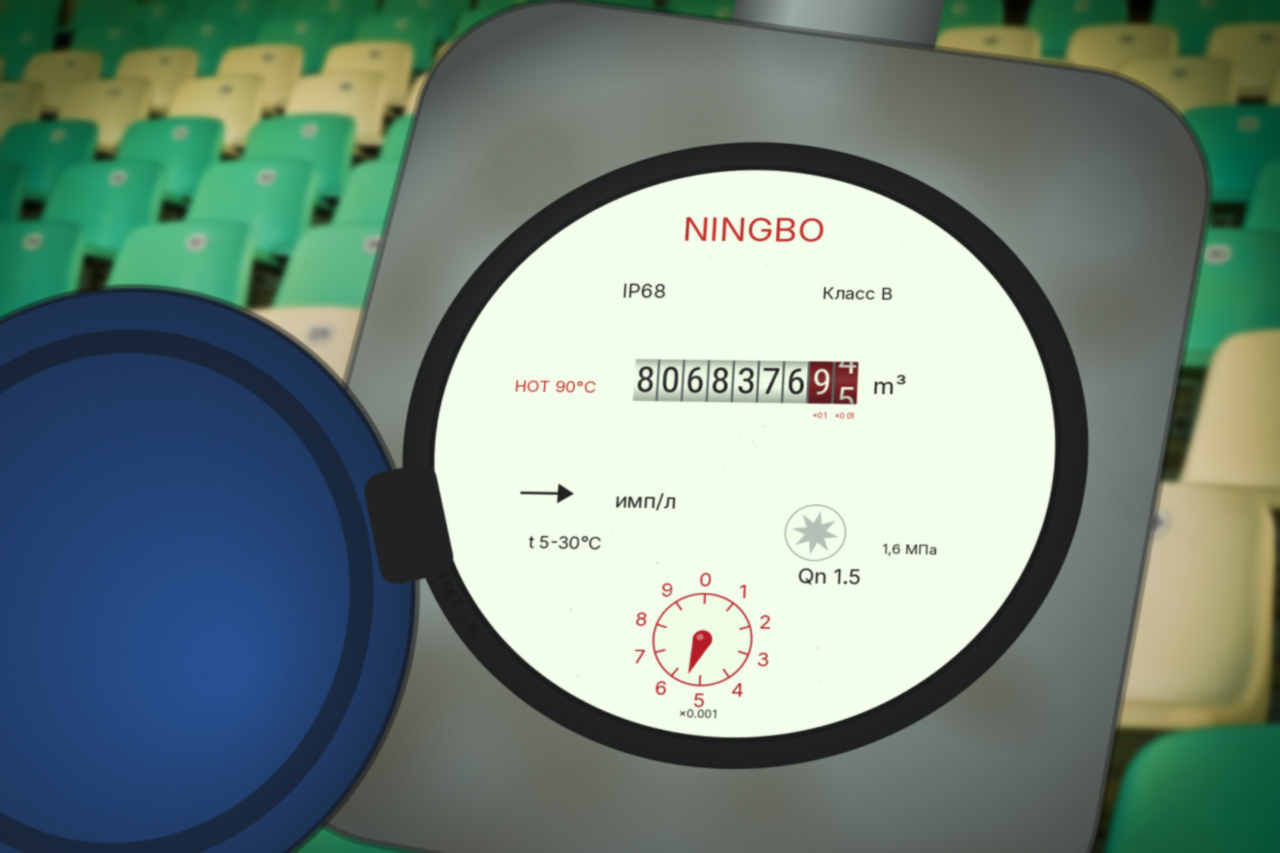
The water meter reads 8068376.945m³
